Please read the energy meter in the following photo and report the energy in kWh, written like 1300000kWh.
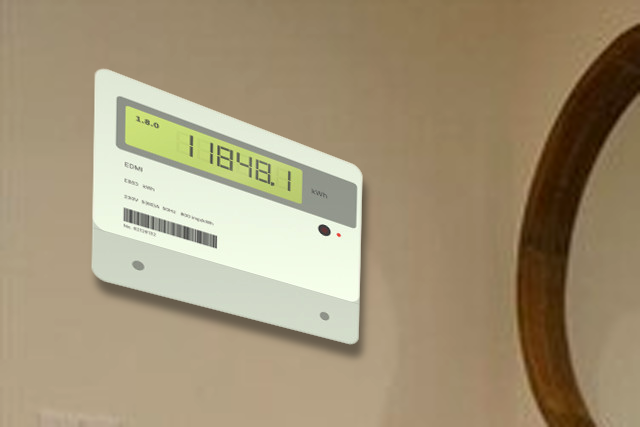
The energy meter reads 11848.1kWh
